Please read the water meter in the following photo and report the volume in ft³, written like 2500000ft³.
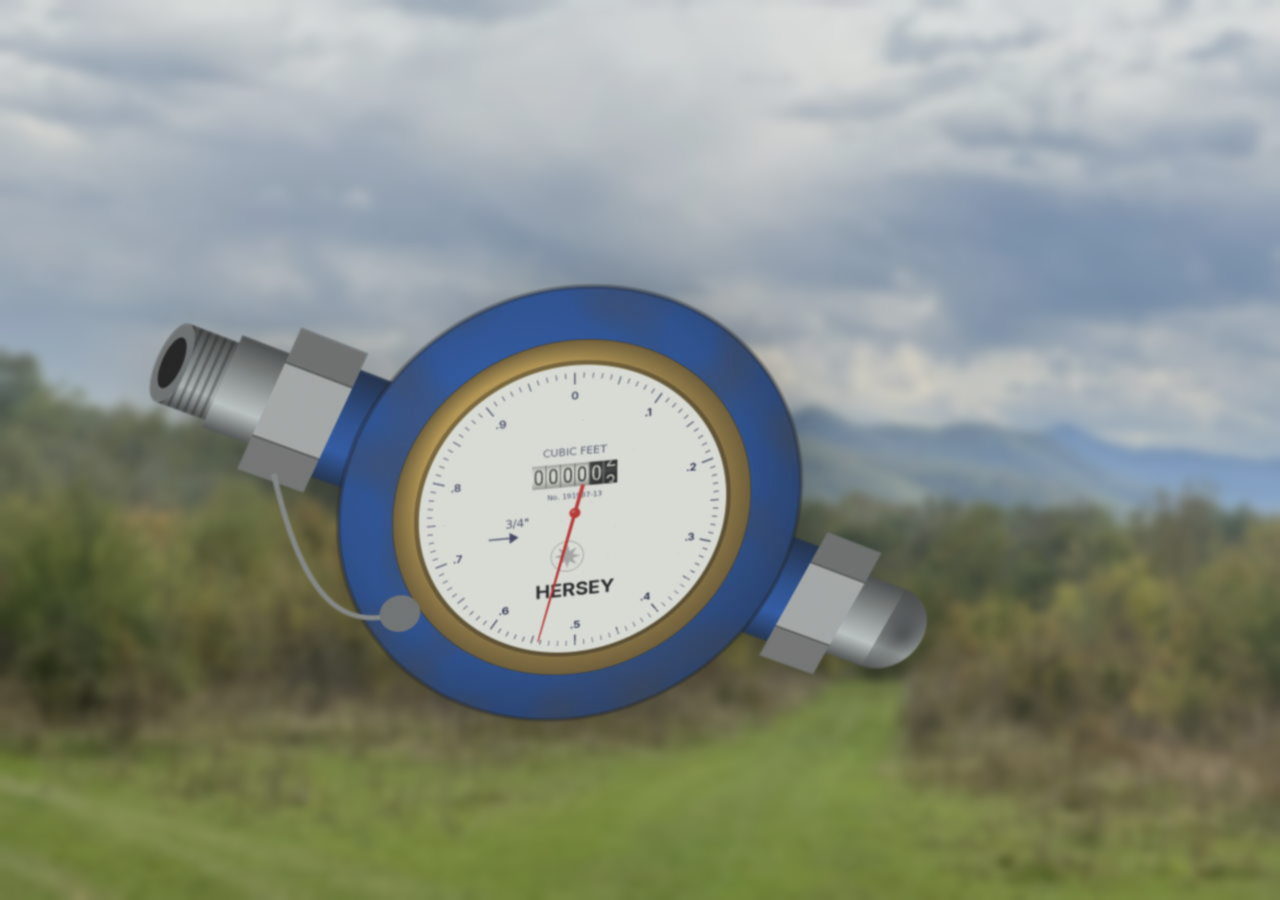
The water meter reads 2.54ft³
